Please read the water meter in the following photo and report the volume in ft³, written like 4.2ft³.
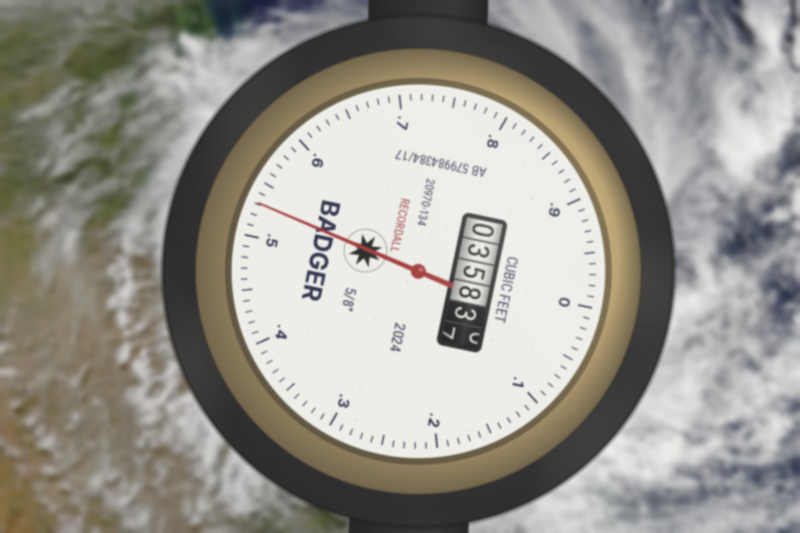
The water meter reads 35836.53ft³
